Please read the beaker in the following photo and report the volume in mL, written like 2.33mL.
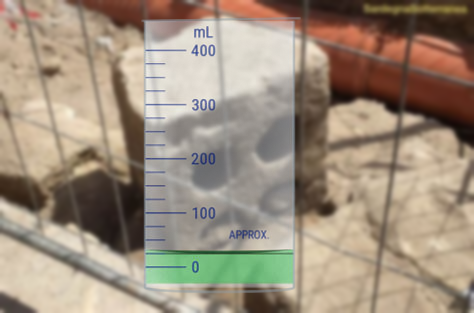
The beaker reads 25mL
